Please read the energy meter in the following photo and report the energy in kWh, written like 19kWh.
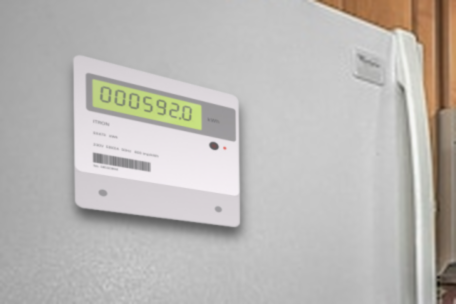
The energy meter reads 592.0kWh
